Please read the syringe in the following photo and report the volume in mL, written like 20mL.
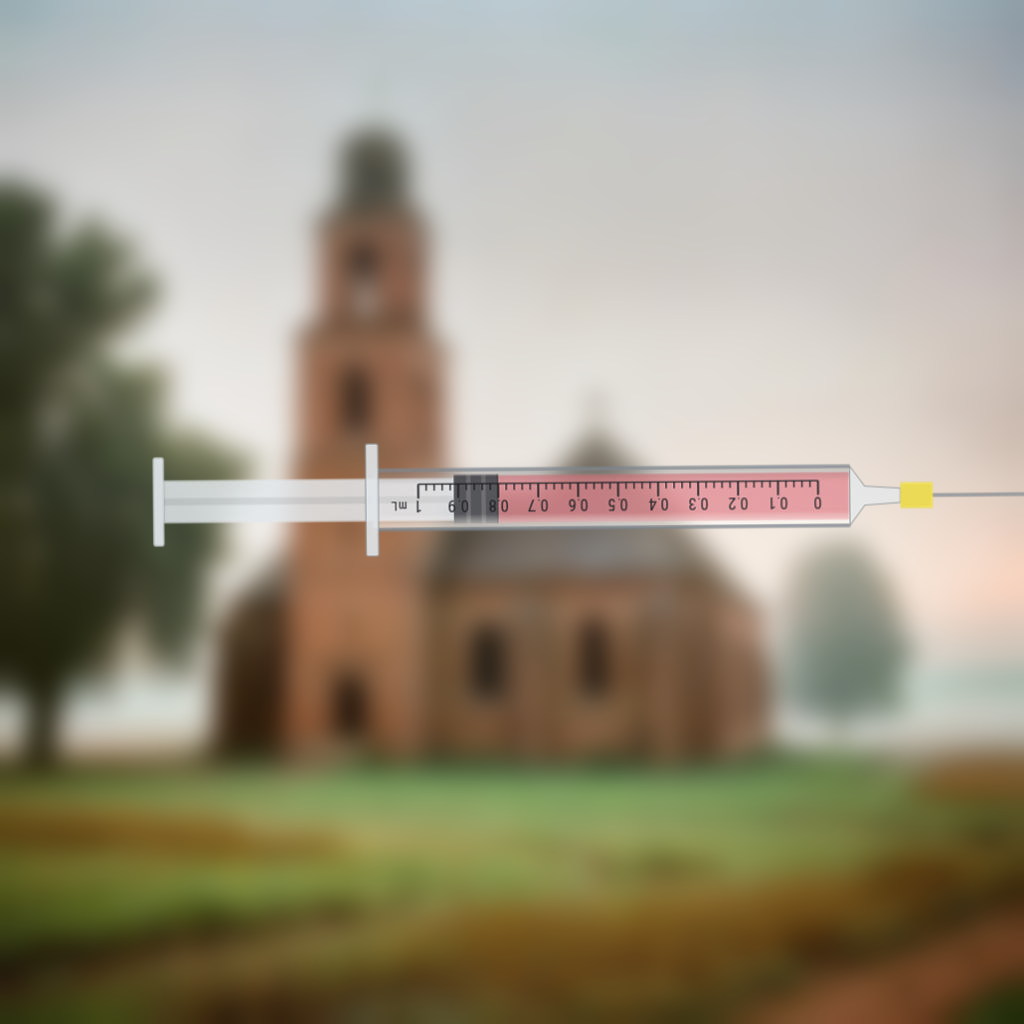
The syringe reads 0.8mL
